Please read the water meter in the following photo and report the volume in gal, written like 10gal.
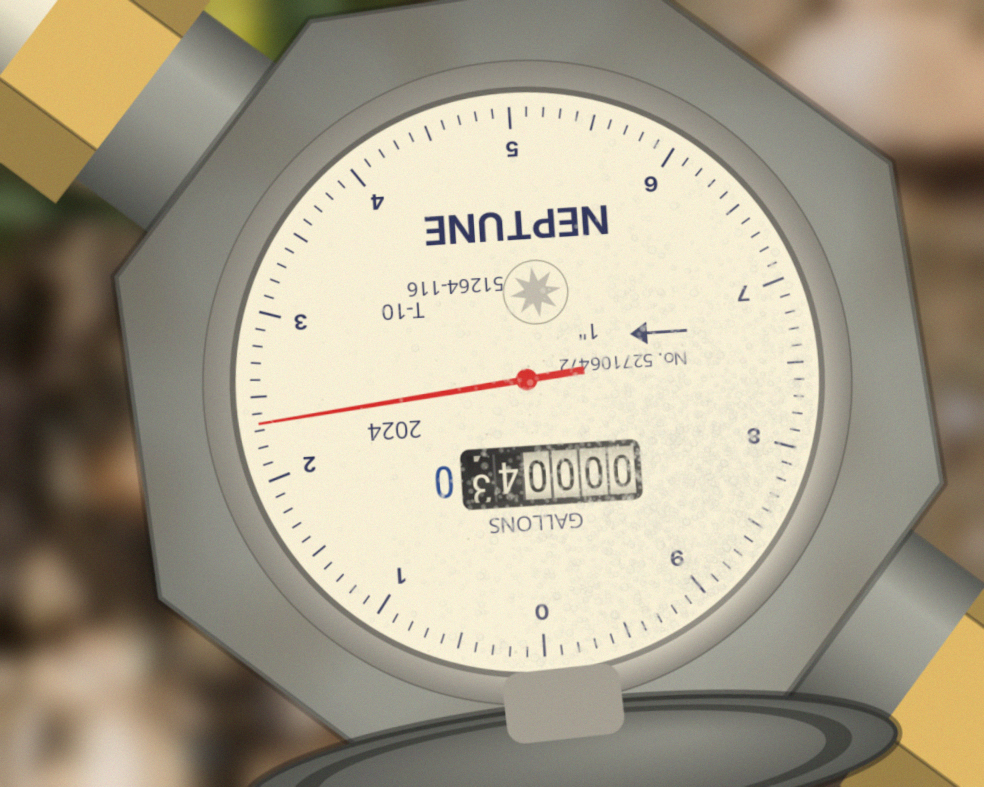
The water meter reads 432.3gal
